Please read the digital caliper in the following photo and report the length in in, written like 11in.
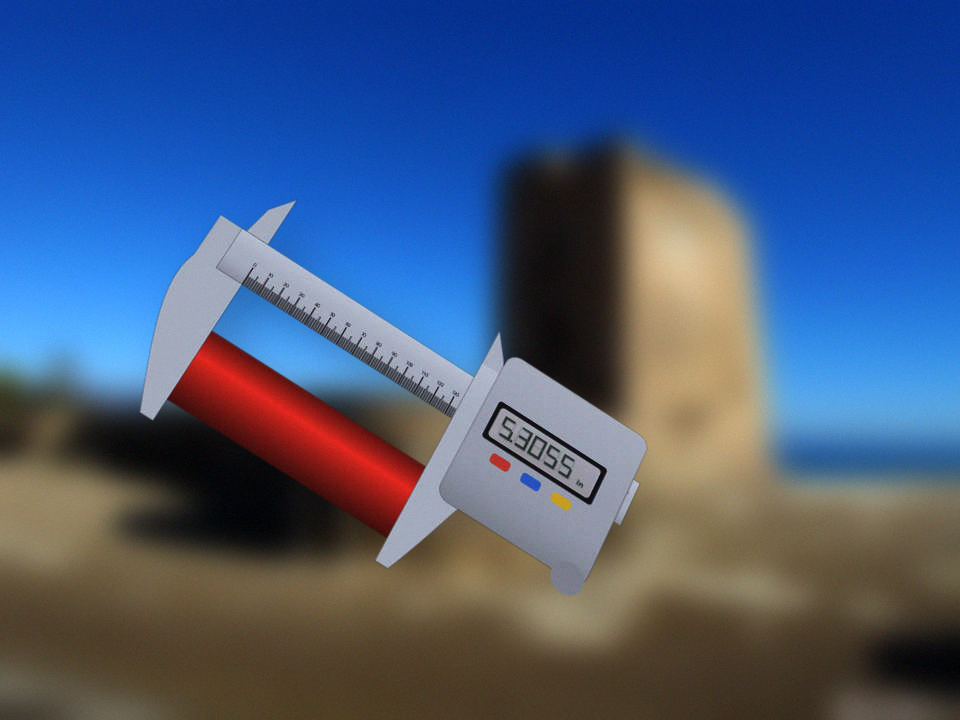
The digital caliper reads 5.3055in
